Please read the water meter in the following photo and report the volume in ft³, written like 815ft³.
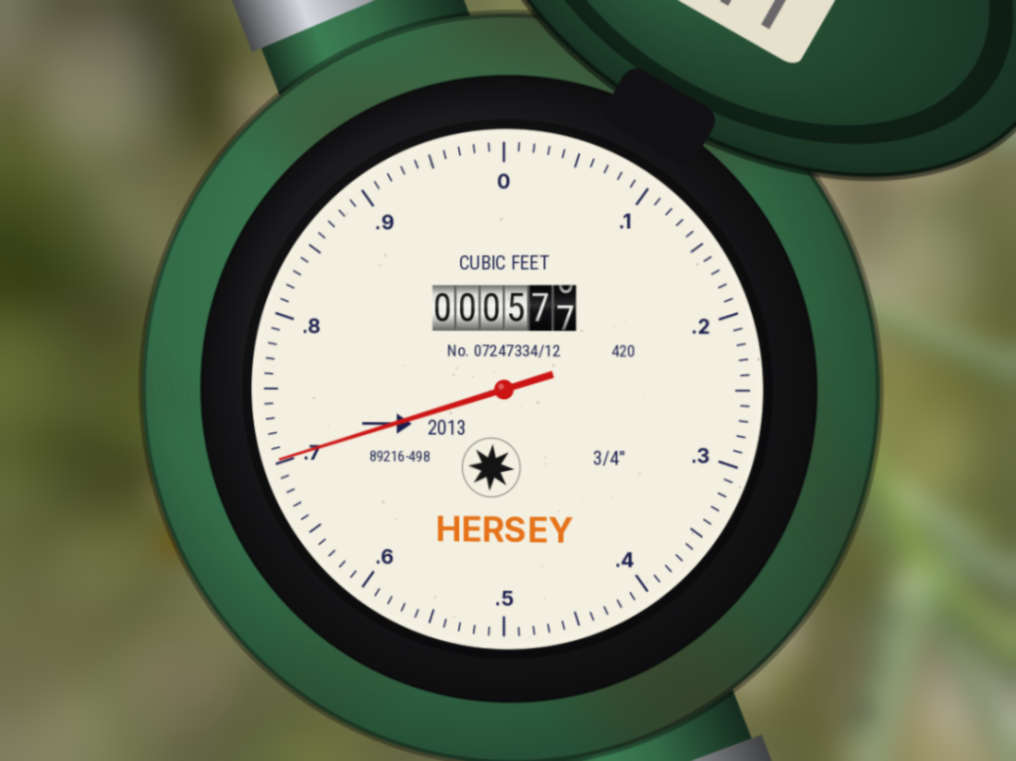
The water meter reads 576.70ft³
